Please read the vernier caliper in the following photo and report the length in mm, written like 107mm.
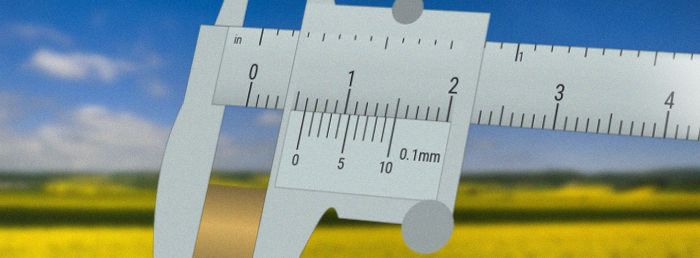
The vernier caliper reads 6.0mm
